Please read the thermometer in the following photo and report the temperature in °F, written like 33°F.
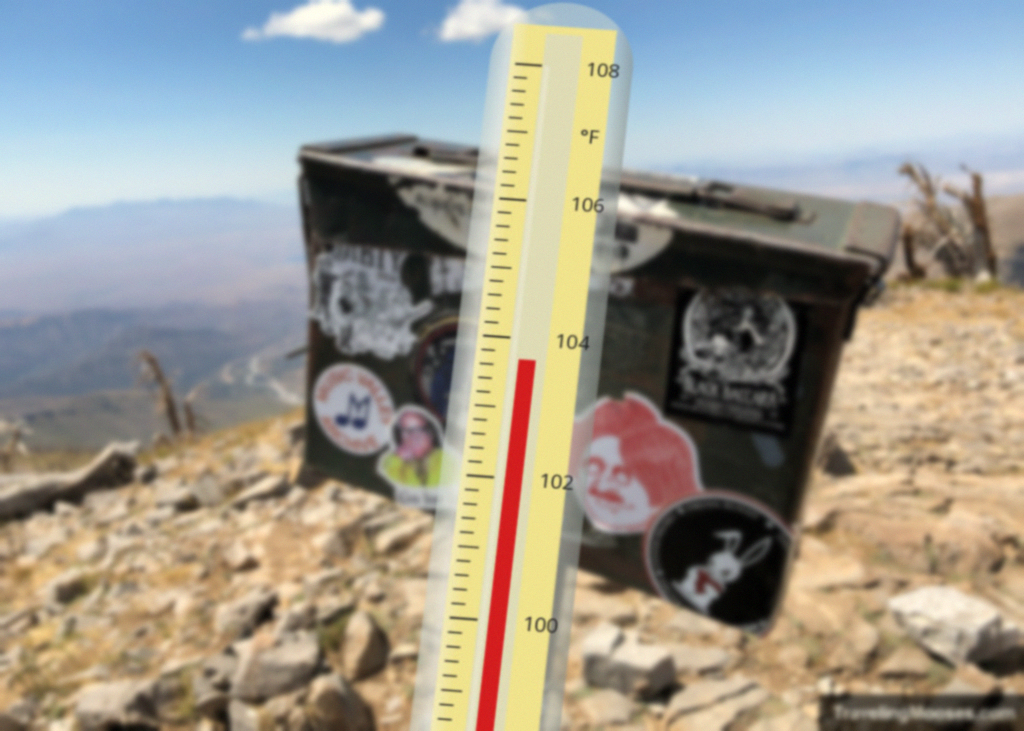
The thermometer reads 103.7°F
